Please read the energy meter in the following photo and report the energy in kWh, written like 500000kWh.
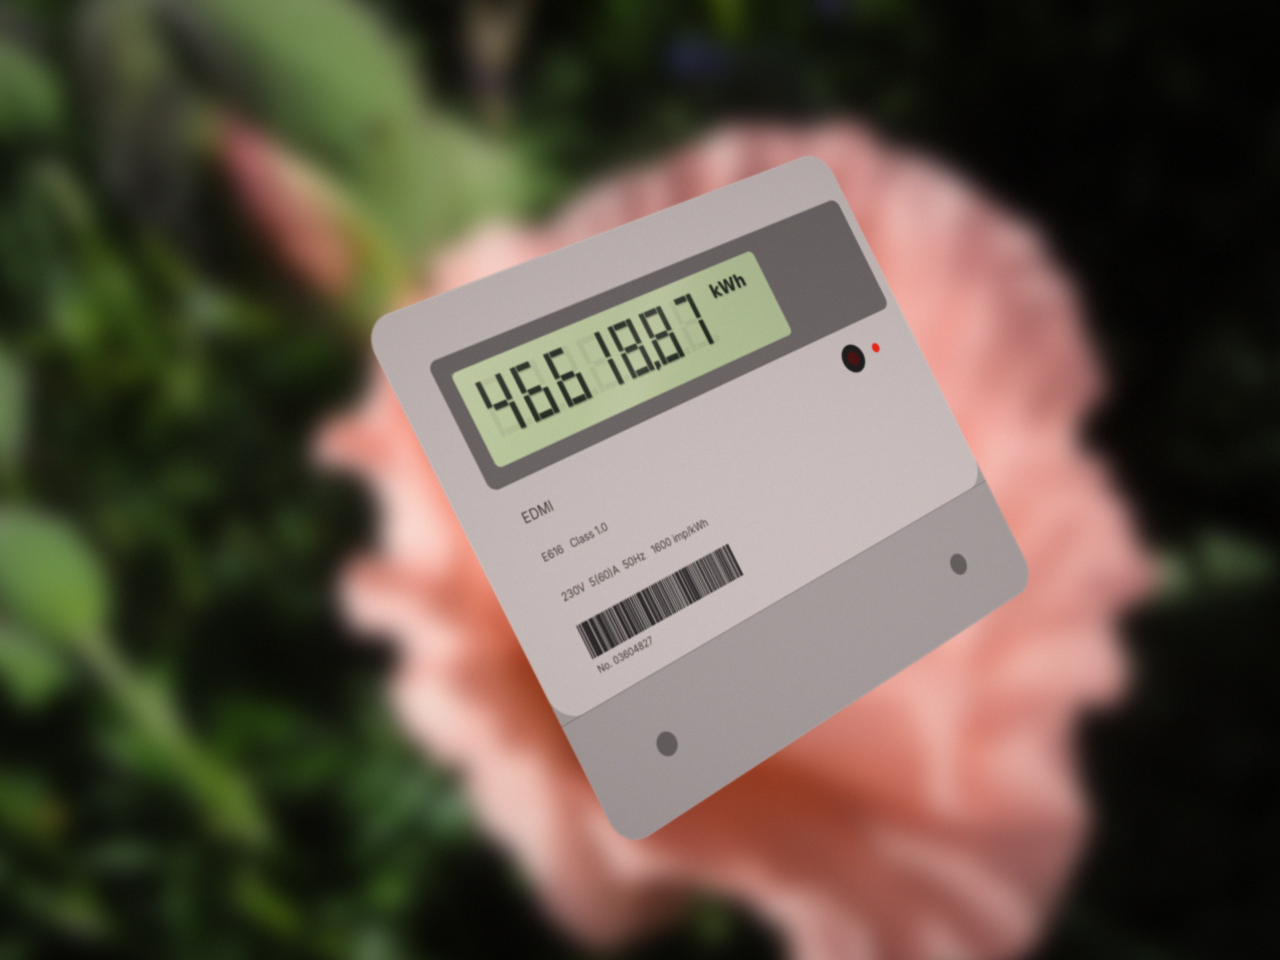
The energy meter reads 46618.87kWh
